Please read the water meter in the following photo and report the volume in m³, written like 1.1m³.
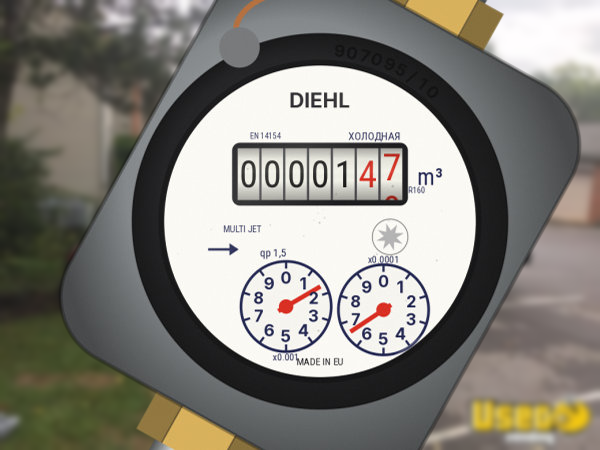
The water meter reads 1.4716m³
